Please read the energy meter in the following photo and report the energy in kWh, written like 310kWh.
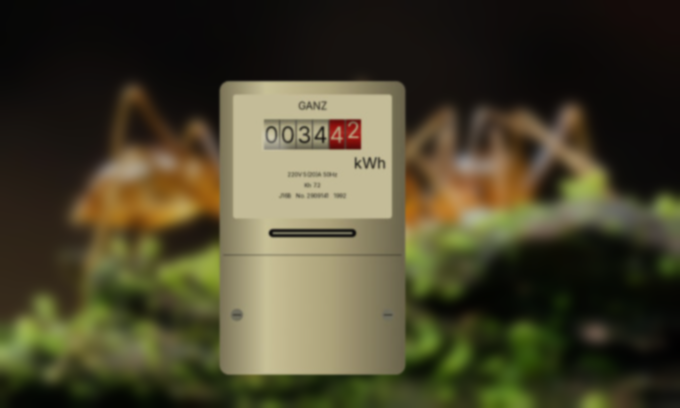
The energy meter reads 34.42kWh
